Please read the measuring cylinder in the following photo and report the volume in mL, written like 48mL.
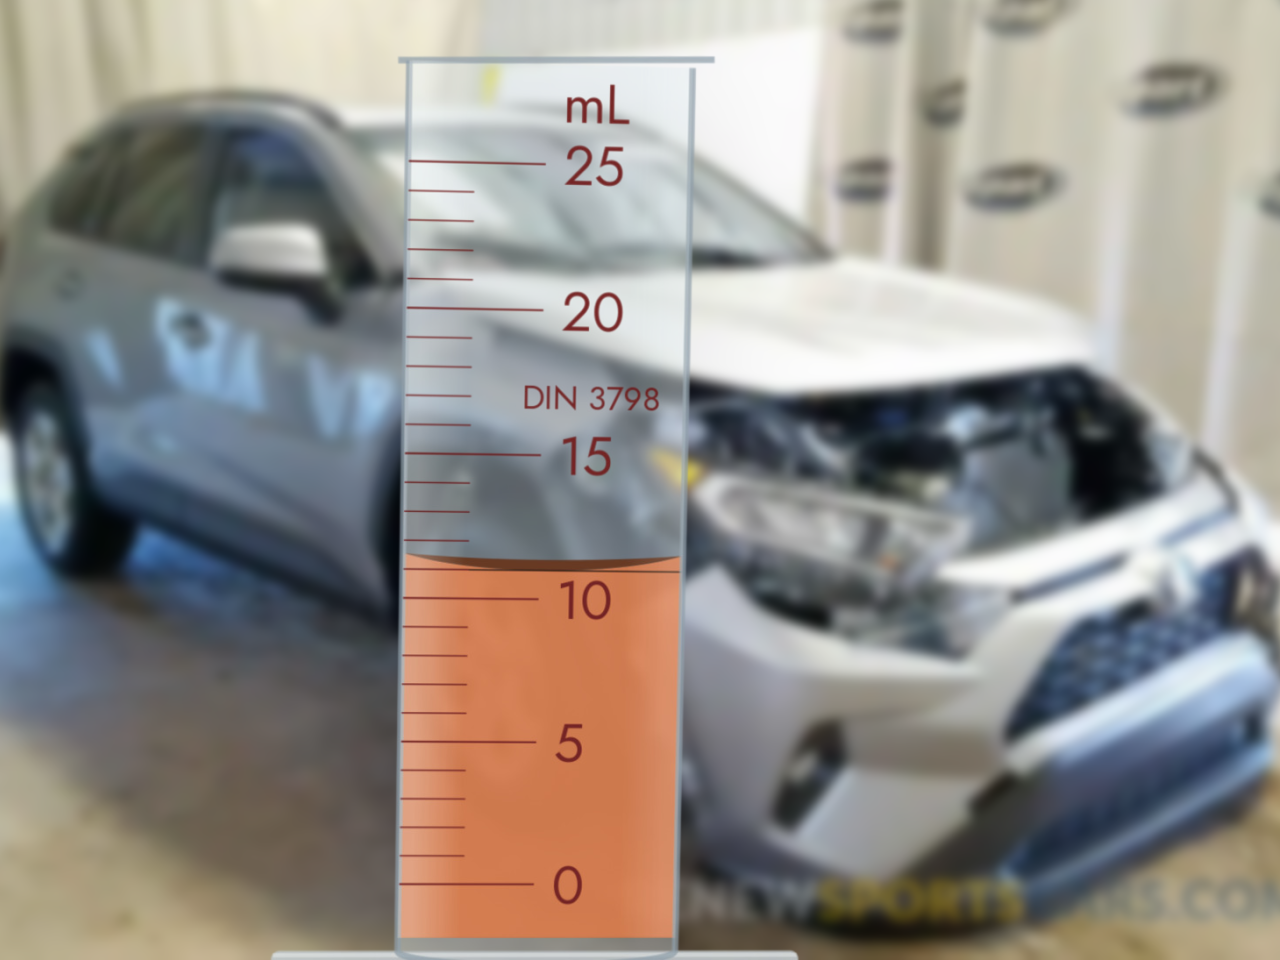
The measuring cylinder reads 11mL
